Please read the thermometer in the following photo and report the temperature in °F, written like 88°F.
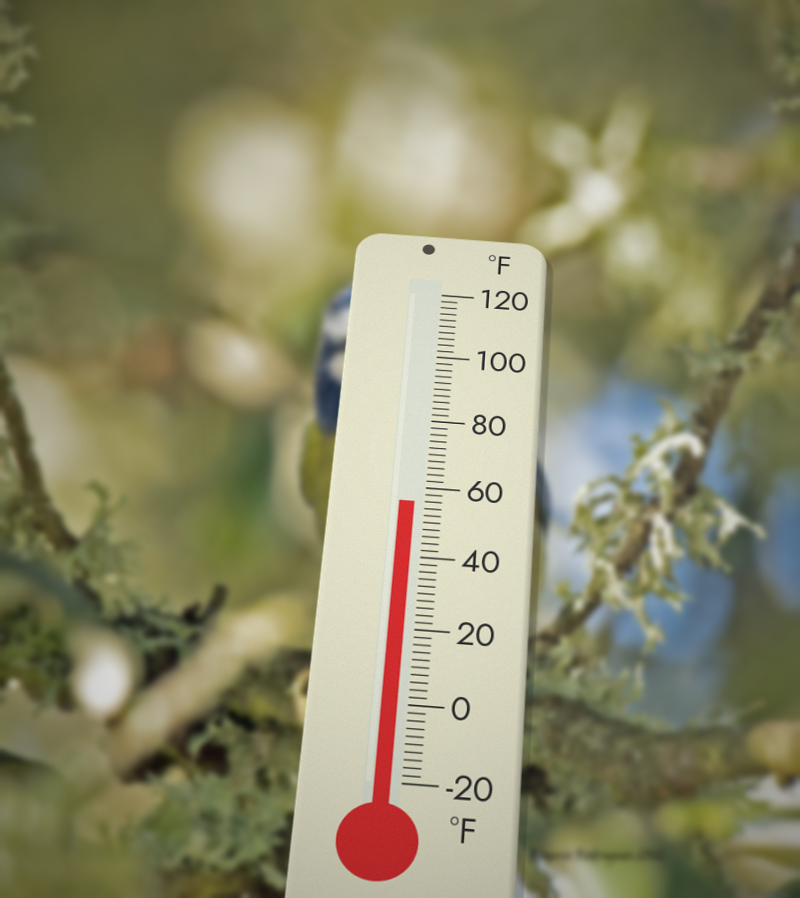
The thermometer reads 56°F
